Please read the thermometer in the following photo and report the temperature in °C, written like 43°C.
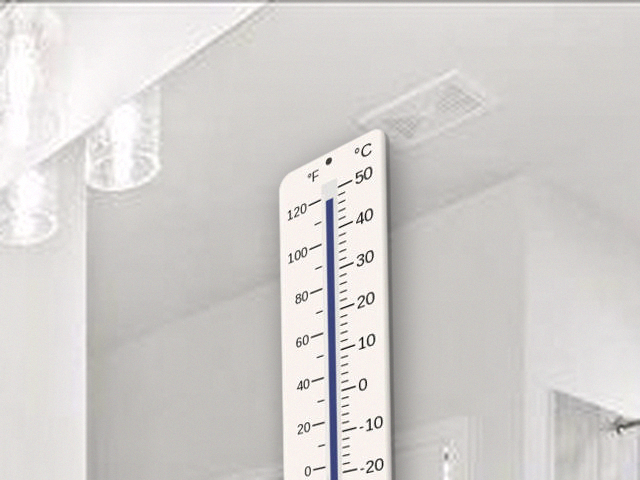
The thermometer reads 48°C
